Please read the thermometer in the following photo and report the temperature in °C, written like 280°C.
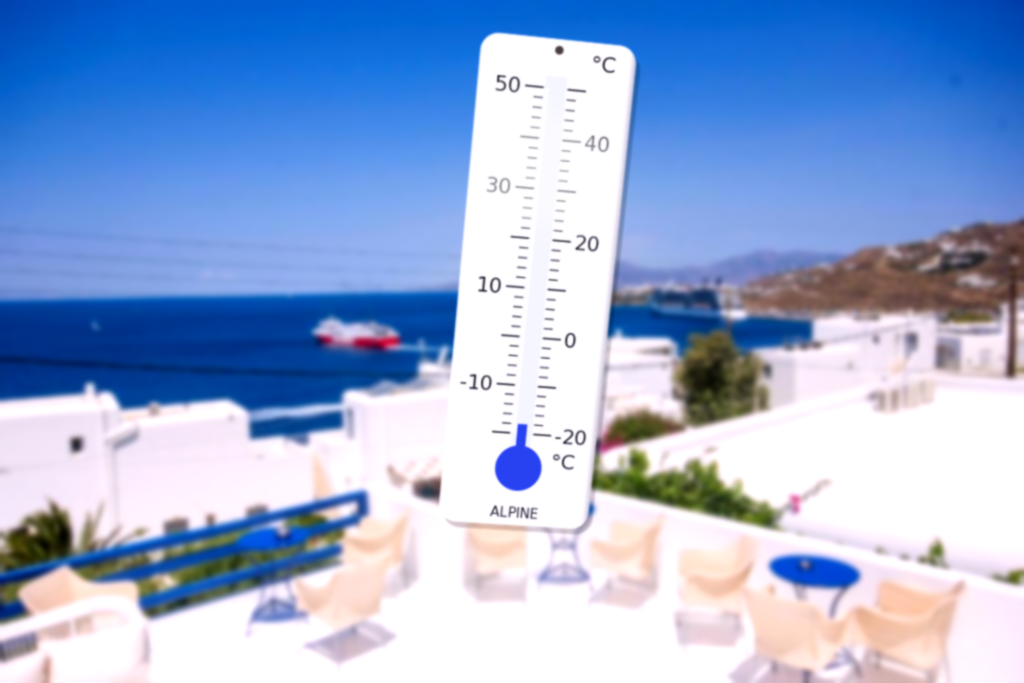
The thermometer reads -18°C
